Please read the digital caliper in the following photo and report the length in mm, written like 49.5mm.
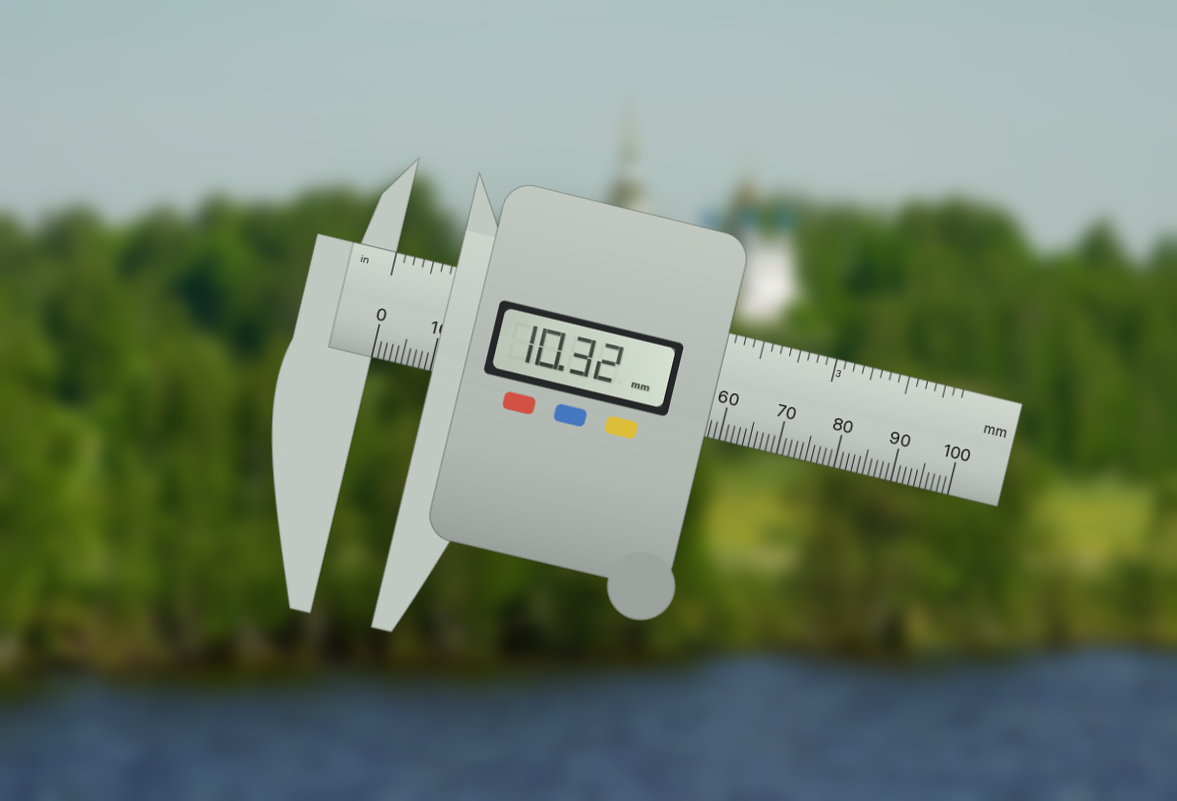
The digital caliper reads 10.32mm
